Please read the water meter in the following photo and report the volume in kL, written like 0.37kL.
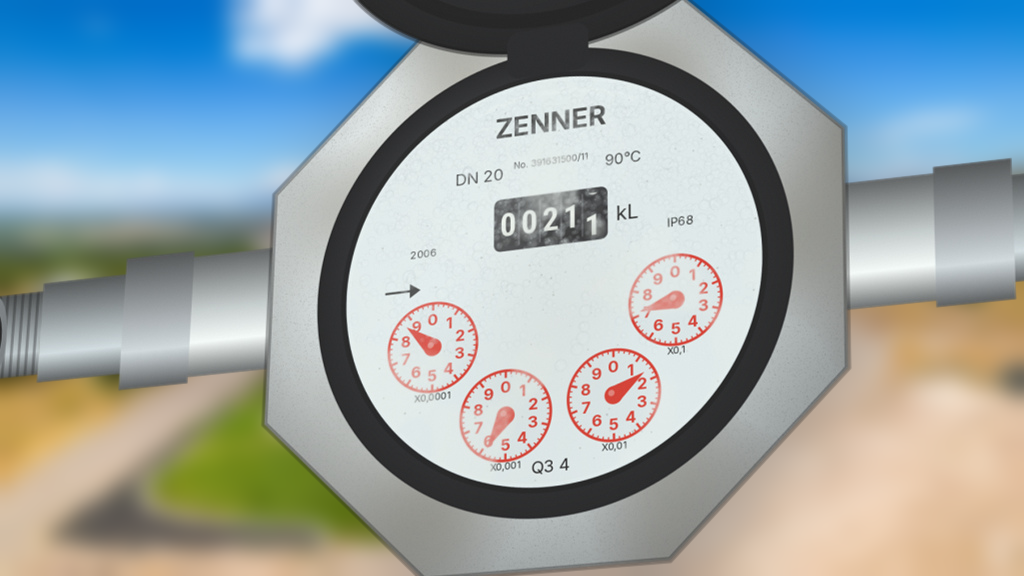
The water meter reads 210.7158kL
